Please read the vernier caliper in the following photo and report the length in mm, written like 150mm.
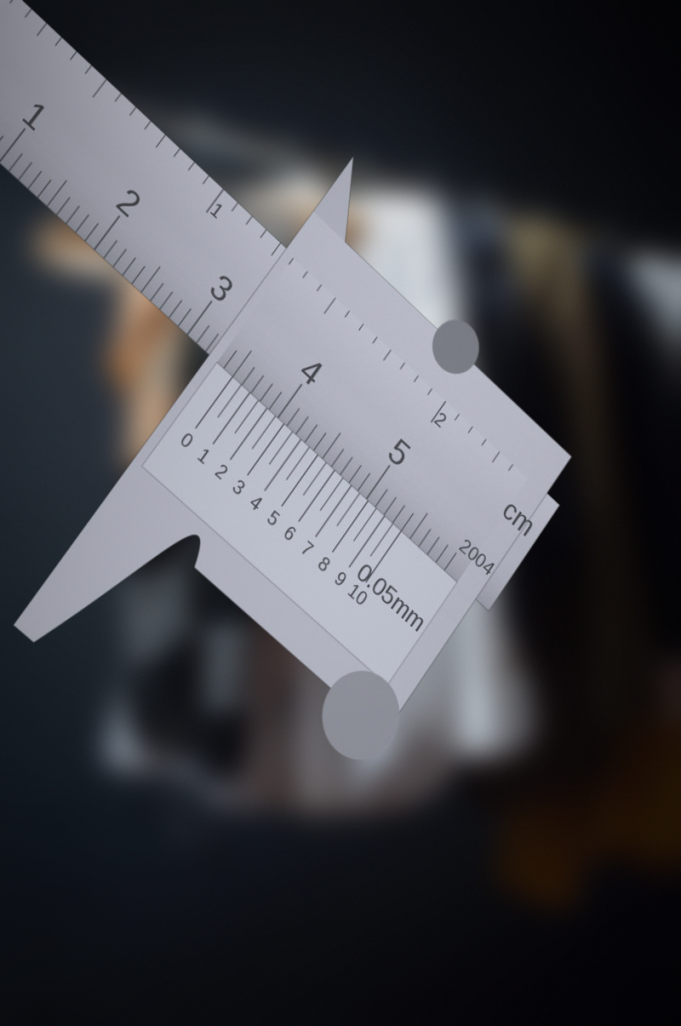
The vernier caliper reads 35.0mm
